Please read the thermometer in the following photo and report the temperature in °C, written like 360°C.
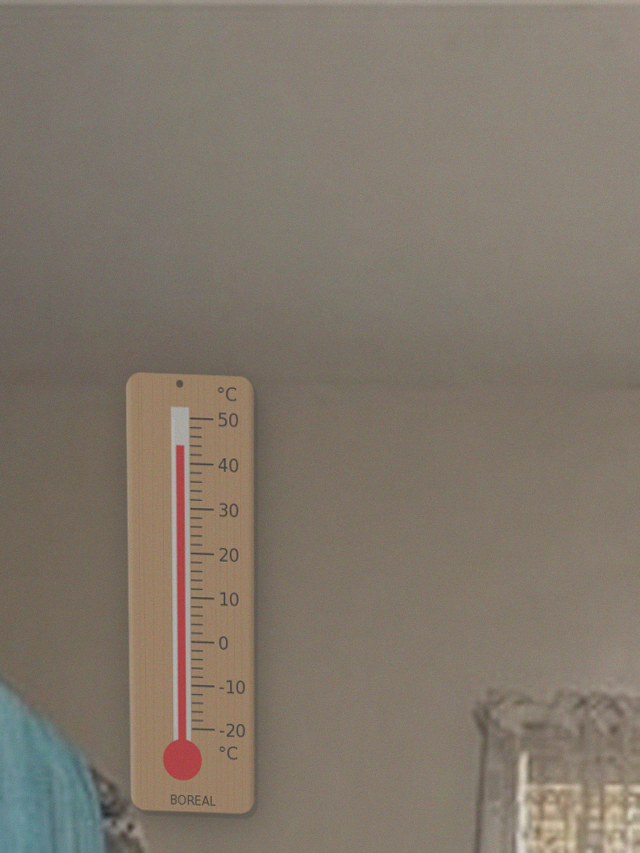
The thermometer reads 44°C
